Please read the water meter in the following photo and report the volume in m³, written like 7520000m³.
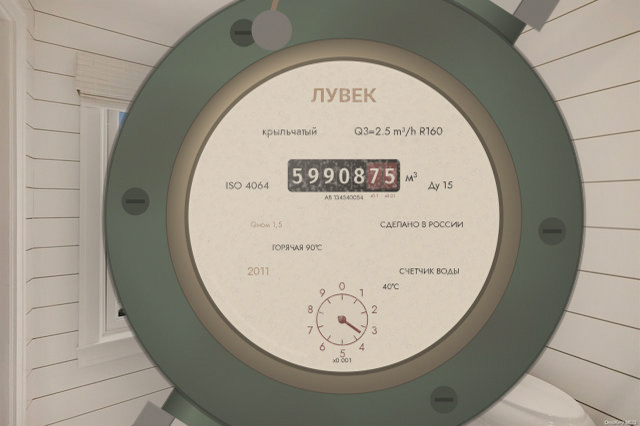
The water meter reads 59908.753m³
